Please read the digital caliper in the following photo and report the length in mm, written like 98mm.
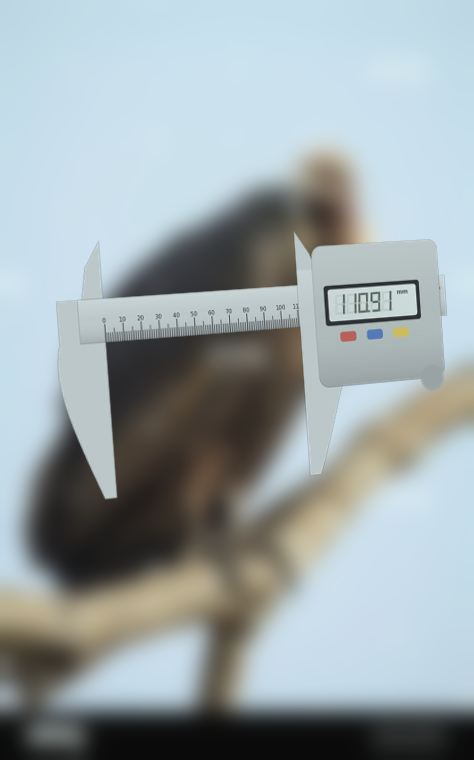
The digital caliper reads 110.91mm
